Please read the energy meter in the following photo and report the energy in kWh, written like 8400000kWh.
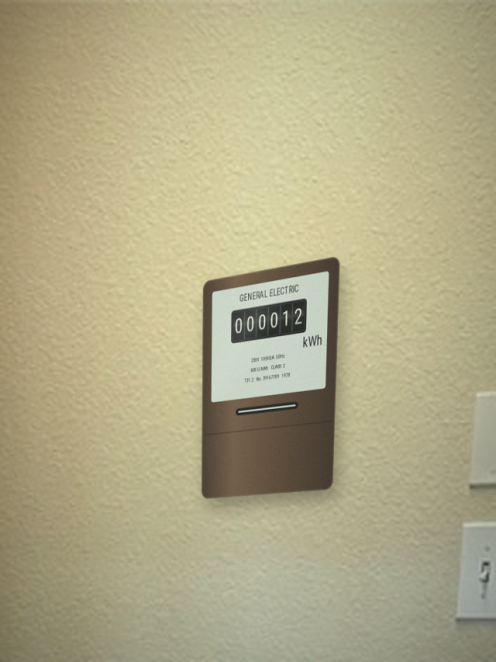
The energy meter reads 12kWh
